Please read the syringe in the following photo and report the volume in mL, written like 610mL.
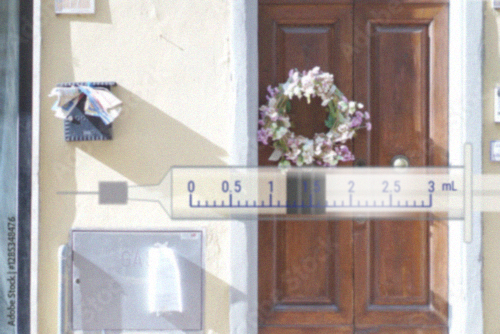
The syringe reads 1.2mL
